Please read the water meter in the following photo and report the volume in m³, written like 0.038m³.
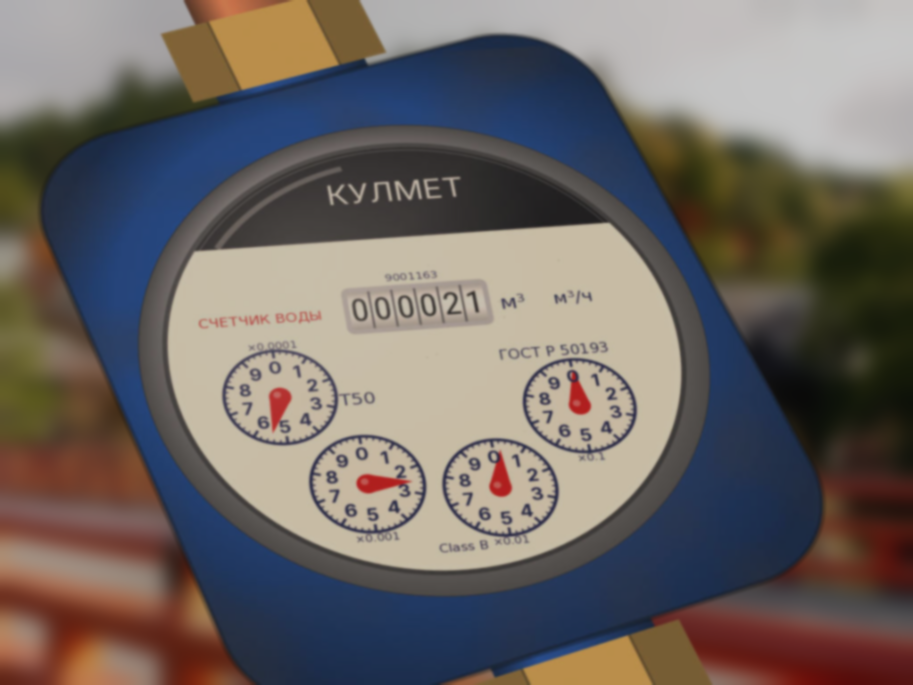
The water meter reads 21.0025m³
